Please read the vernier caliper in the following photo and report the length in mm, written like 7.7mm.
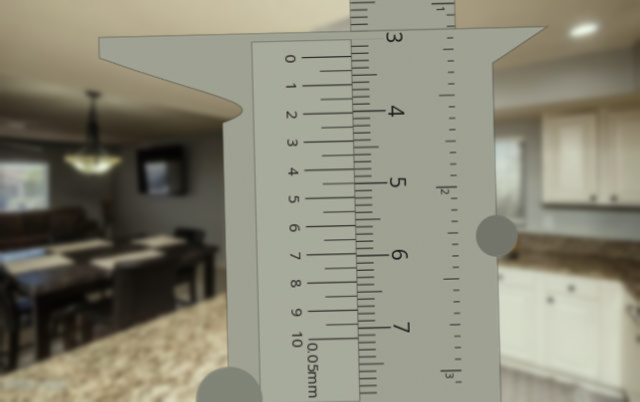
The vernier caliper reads 32.4mm
